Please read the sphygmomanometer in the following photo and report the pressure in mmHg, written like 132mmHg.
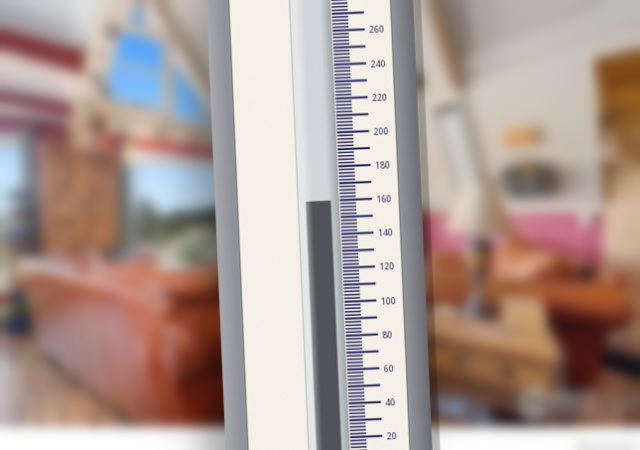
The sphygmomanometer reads 160mmHg
